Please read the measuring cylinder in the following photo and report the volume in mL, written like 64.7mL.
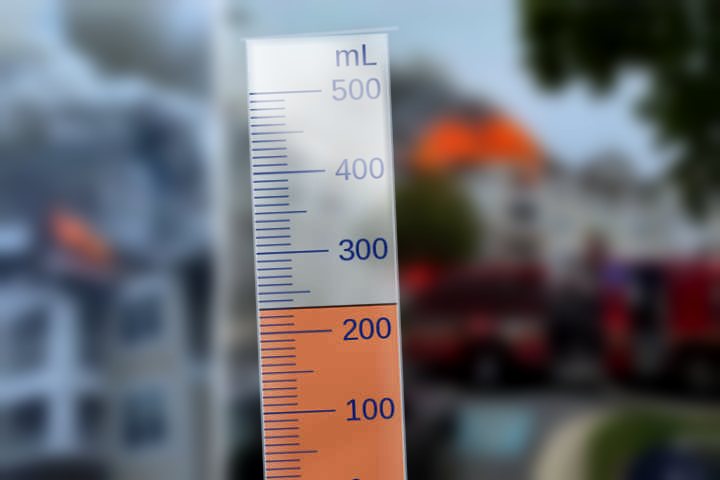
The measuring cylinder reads 230mL
